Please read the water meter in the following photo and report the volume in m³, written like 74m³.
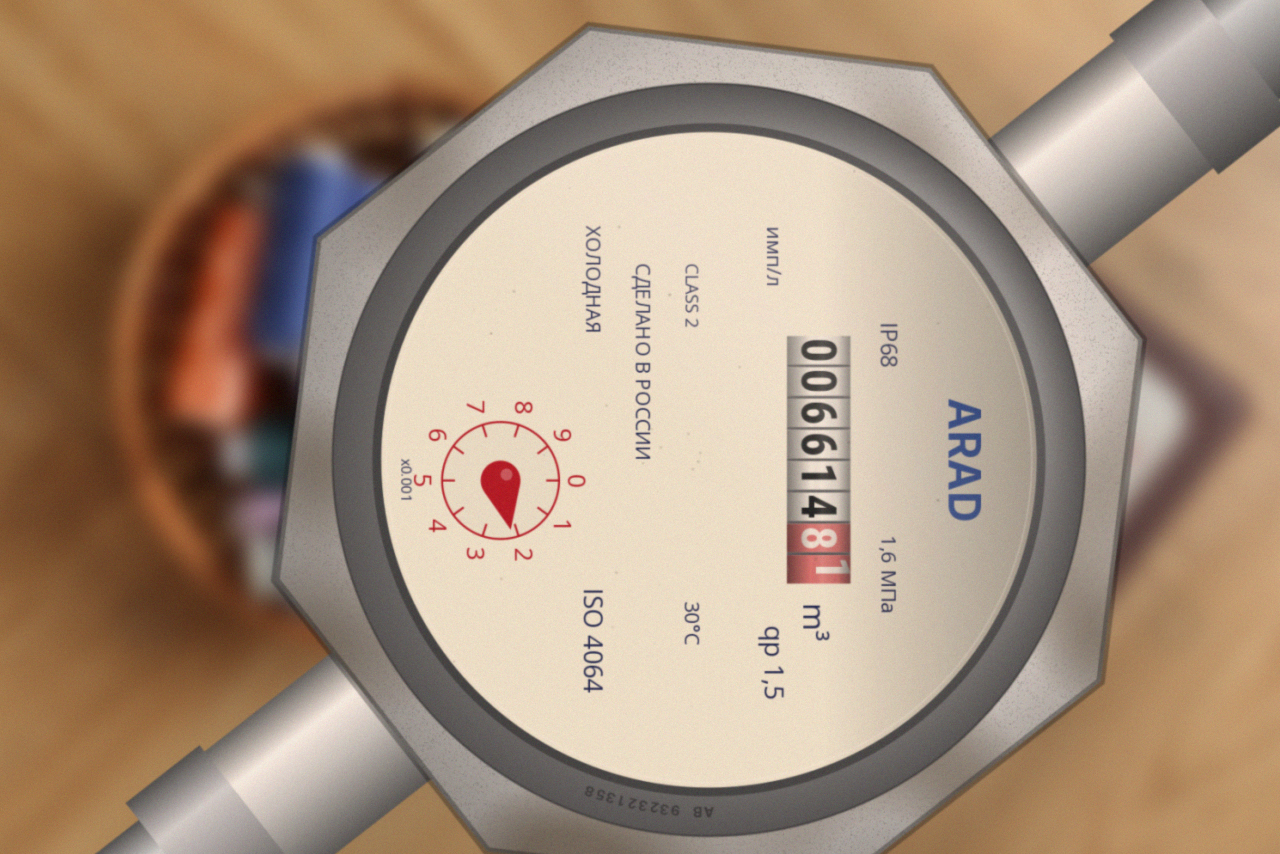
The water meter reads 6614.812m³
